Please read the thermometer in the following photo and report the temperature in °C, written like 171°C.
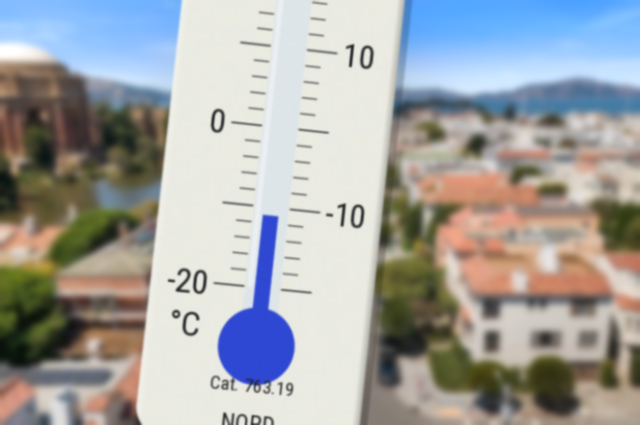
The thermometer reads -11°C
